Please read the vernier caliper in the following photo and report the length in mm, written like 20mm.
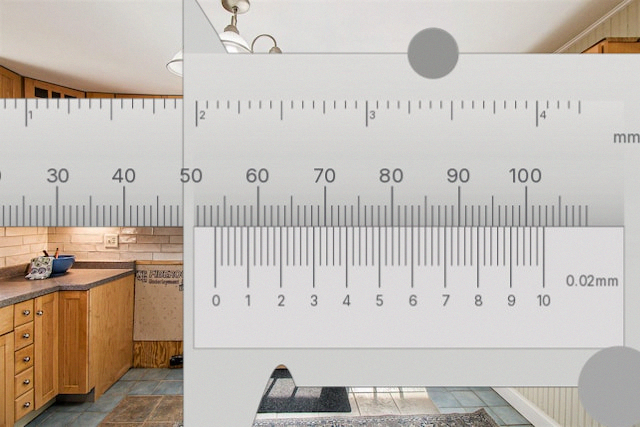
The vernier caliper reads 53.6mm
